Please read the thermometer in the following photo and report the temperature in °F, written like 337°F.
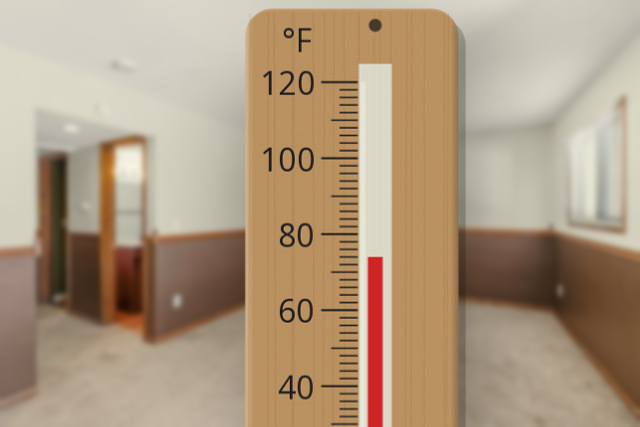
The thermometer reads 74°F
